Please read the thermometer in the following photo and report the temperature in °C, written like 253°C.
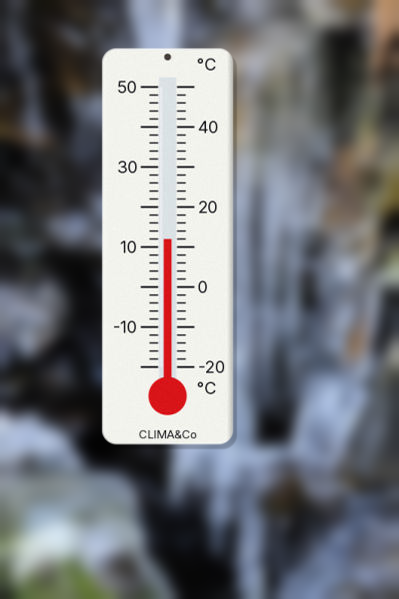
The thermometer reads 12°C
